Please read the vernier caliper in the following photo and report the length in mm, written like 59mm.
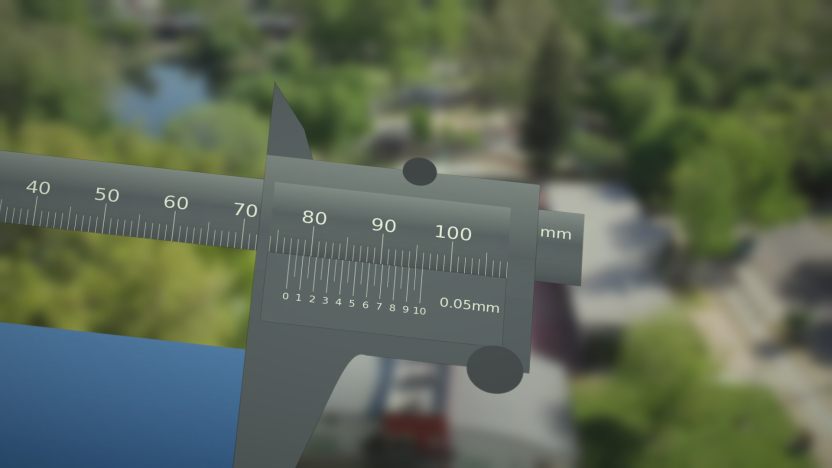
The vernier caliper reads 77.0mm
